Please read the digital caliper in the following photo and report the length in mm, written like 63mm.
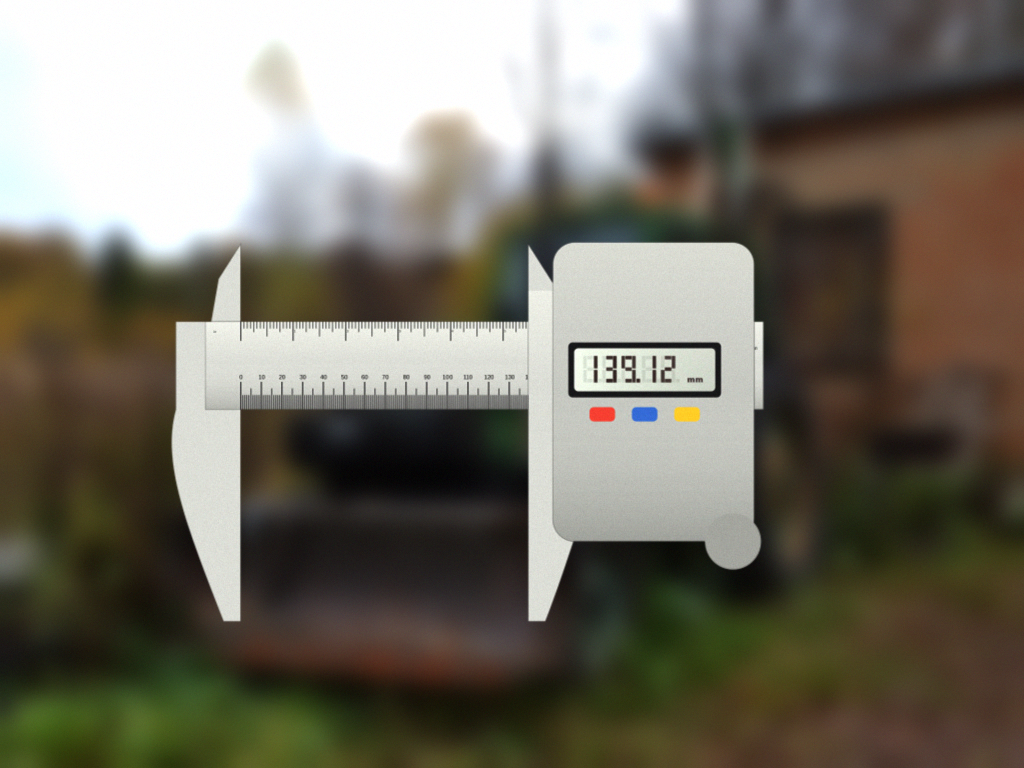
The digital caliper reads 139.12mm
